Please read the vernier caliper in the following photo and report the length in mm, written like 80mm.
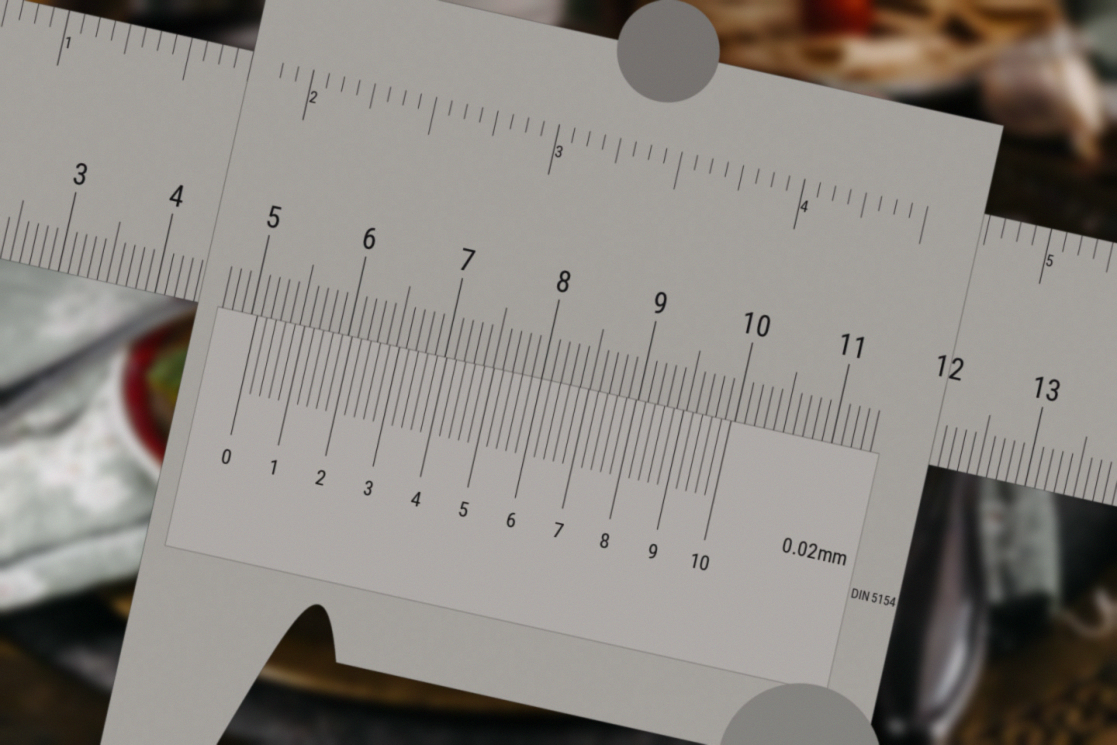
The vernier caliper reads 50.6mm
